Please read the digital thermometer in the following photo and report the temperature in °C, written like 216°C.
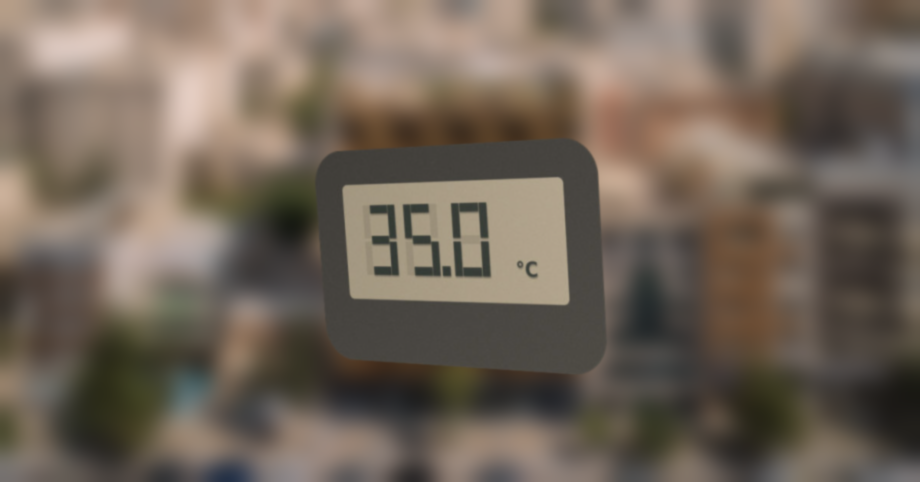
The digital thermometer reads 35.0°C
